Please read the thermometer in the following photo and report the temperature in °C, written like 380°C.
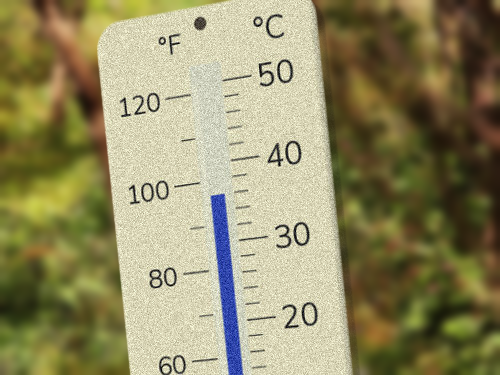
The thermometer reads 36°C
